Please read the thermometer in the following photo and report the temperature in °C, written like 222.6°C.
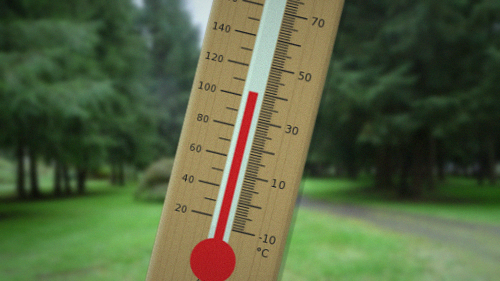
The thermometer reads 40°C
